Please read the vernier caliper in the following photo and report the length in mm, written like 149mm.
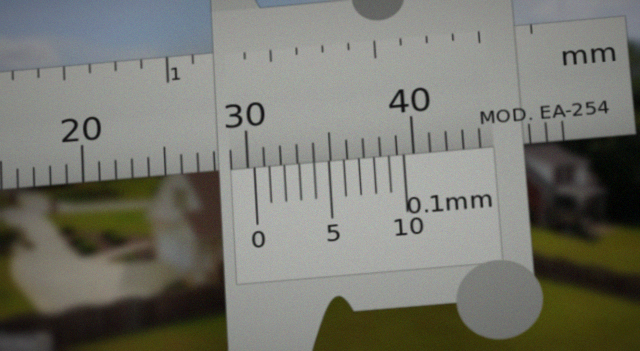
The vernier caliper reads 30.4mm
